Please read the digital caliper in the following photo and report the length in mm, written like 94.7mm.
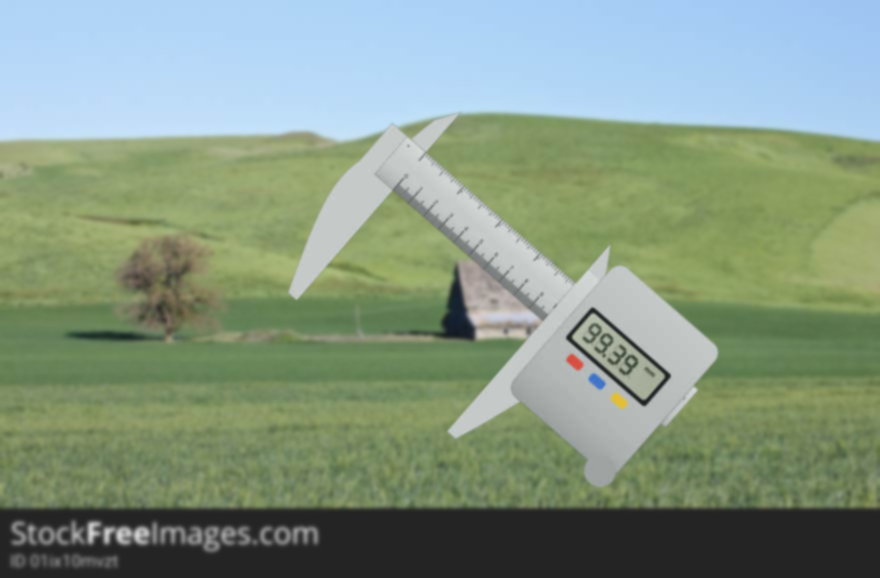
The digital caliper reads 99.39mm
